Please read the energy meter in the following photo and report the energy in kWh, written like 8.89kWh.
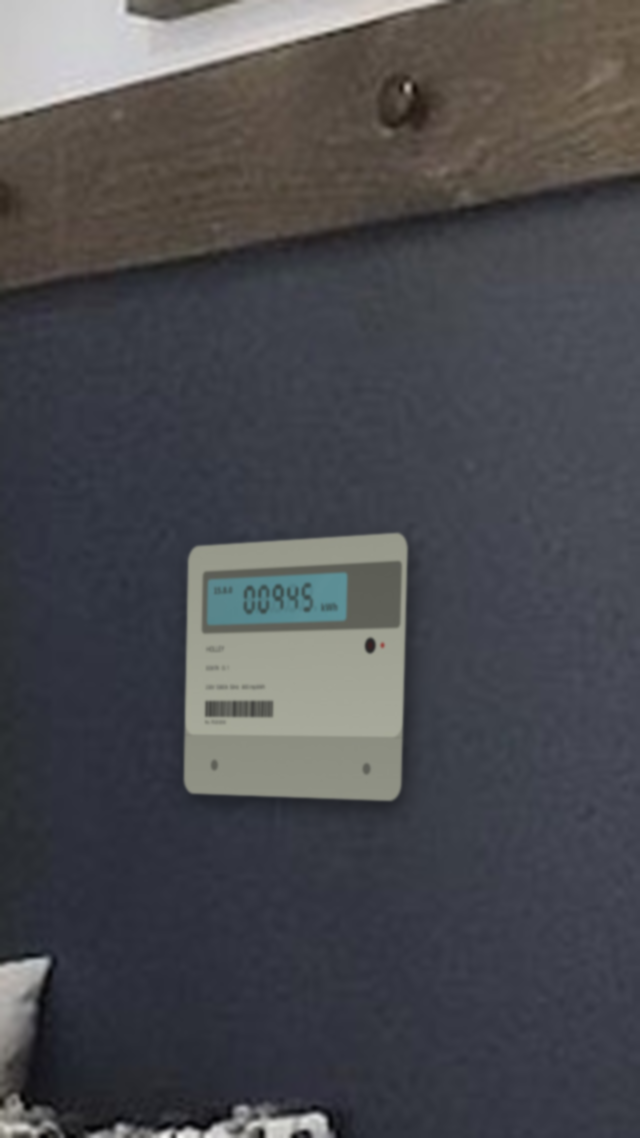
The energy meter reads 945kWh
